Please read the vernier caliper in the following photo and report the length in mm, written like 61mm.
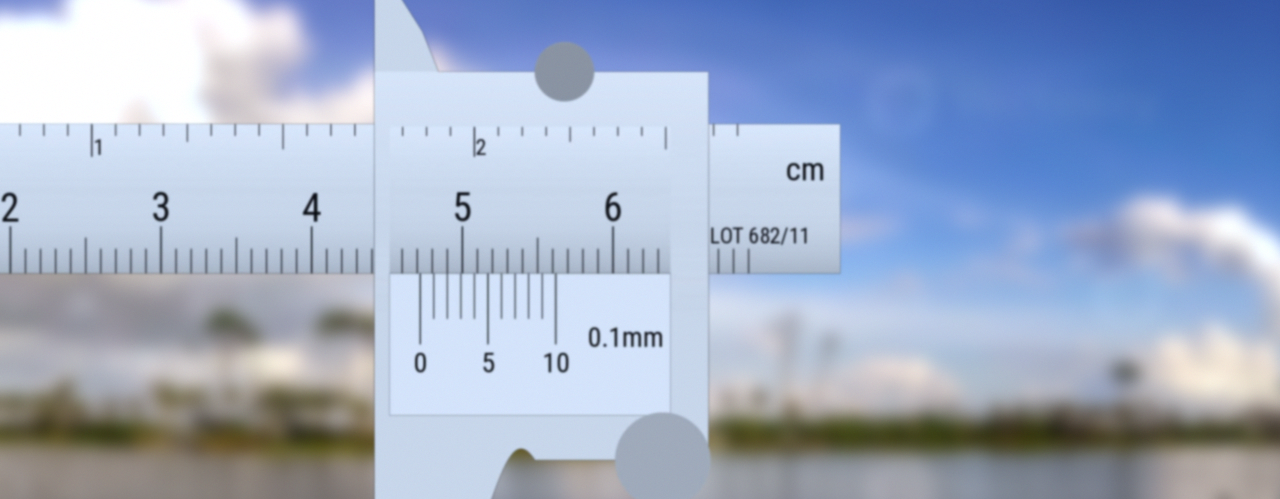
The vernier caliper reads 47.2mm
